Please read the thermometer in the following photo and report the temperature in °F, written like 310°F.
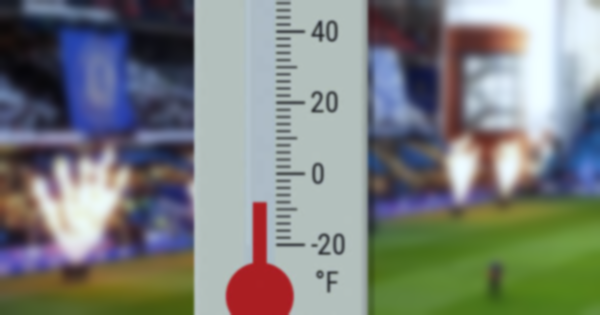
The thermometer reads -8°F
